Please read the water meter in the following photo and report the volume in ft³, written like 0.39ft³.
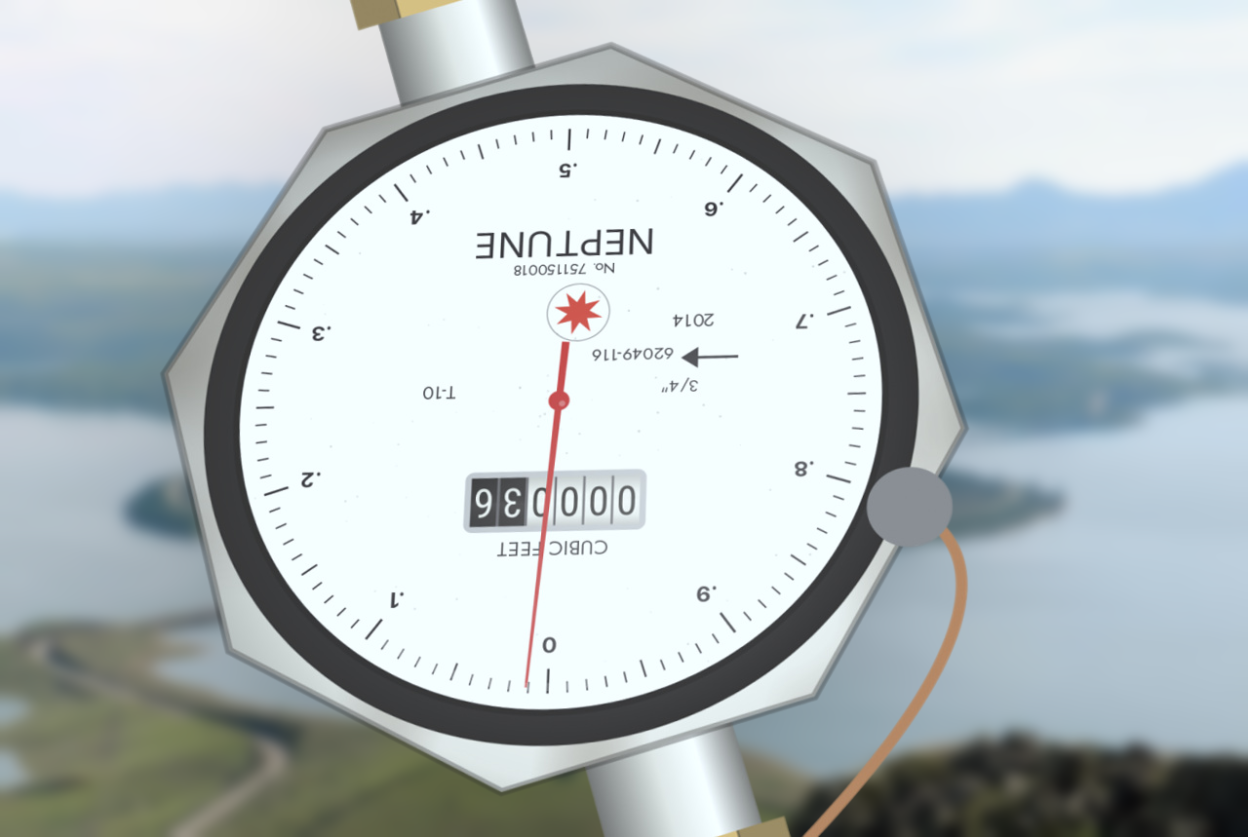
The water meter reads 36.01ft³
